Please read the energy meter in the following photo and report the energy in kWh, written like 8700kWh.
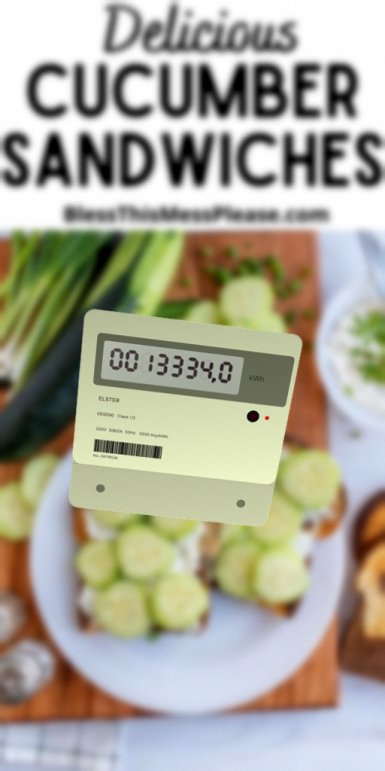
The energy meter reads 13334.0kWh
